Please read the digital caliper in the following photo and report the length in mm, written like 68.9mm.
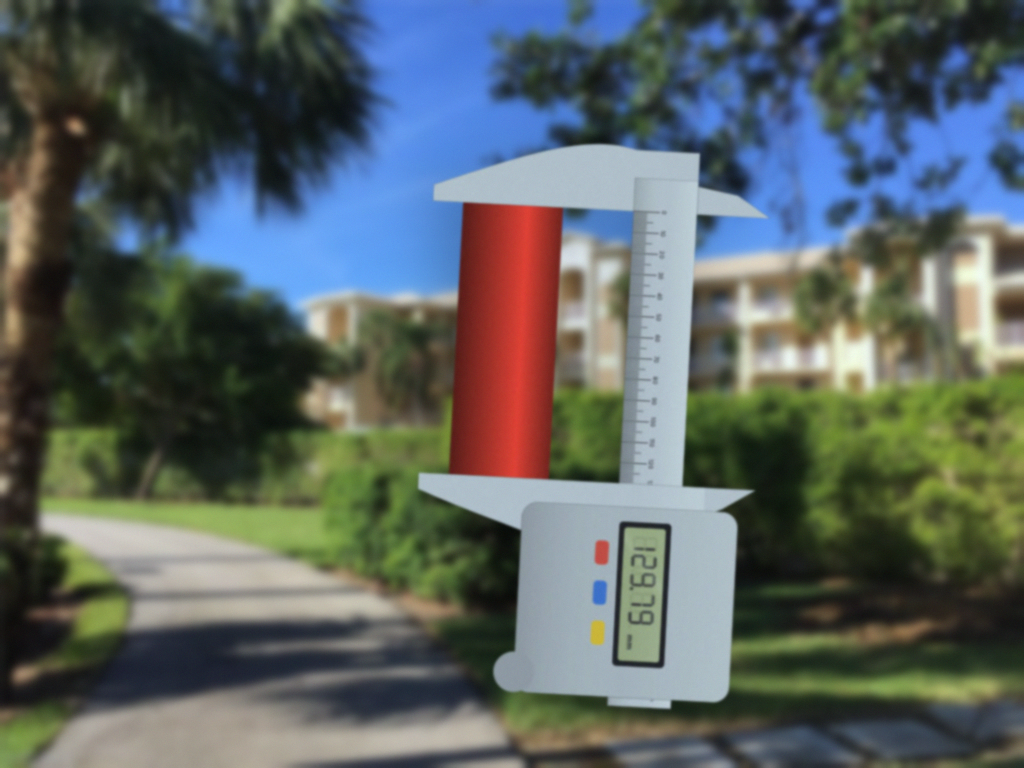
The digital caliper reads 129.79mm
